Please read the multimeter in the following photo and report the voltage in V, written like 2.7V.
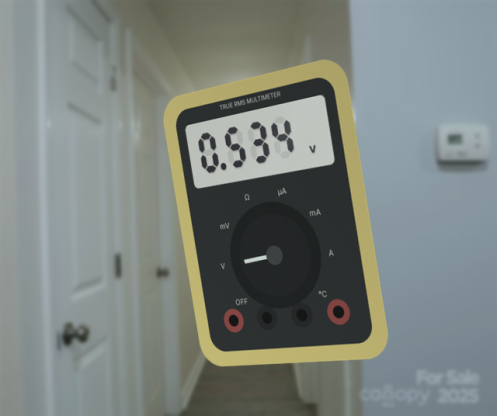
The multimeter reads 0.534V
